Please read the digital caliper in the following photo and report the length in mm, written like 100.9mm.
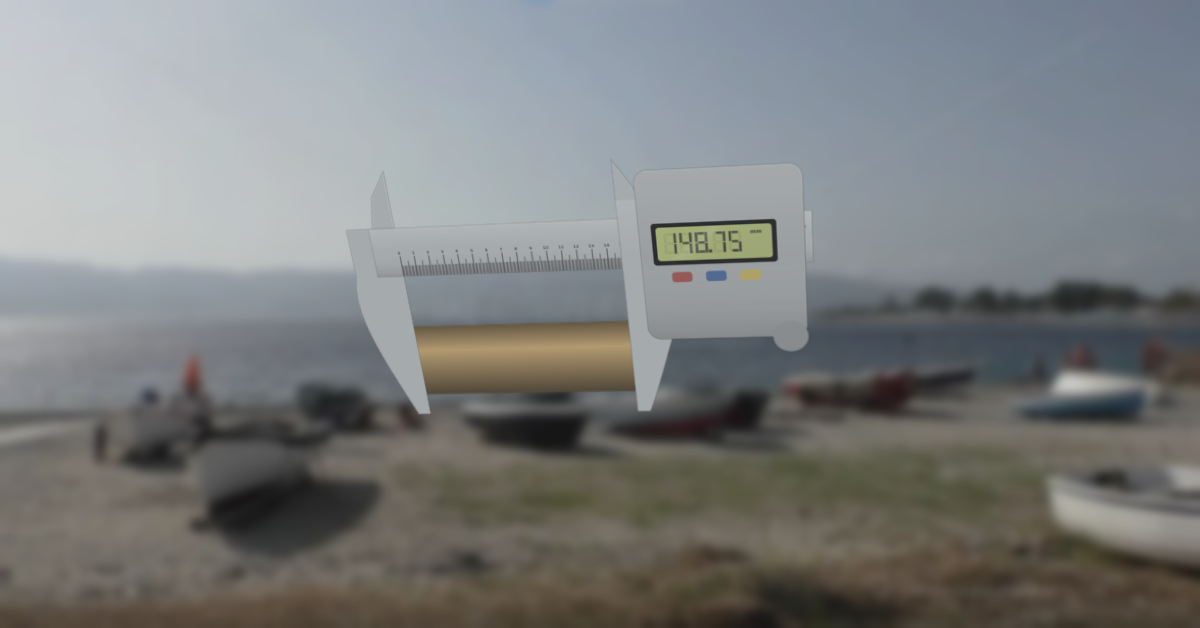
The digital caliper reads 148.75mm
